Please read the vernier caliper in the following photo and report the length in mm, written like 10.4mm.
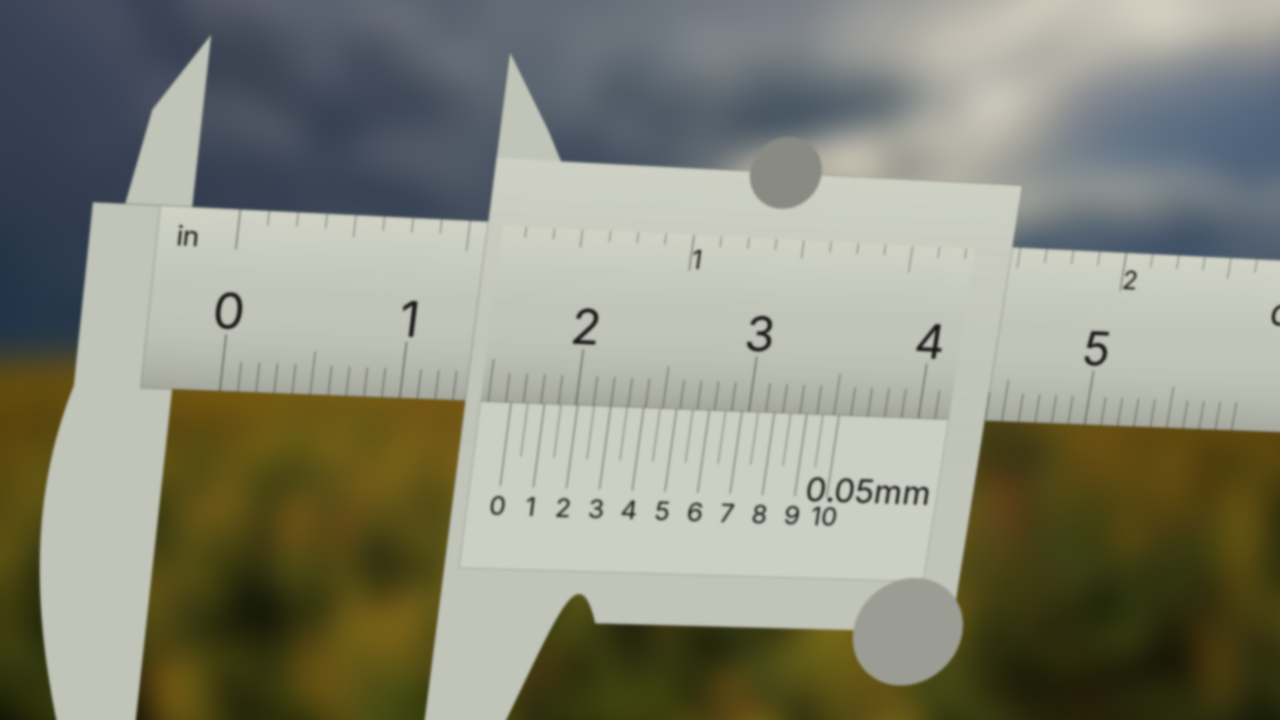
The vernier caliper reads 16.3mm
